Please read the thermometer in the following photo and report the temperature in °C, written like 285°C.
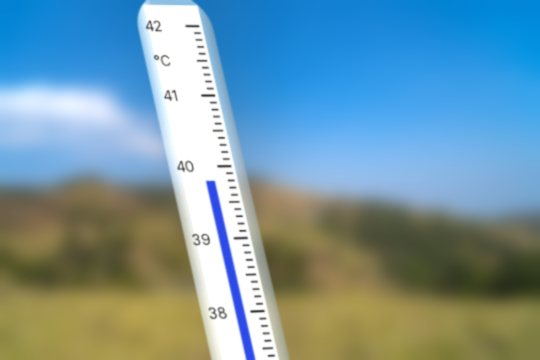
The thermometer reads 39.8°C
